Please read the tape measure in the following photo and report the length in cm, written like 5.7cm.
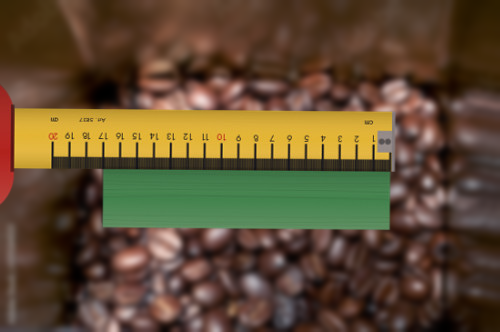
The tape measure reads 17cm
